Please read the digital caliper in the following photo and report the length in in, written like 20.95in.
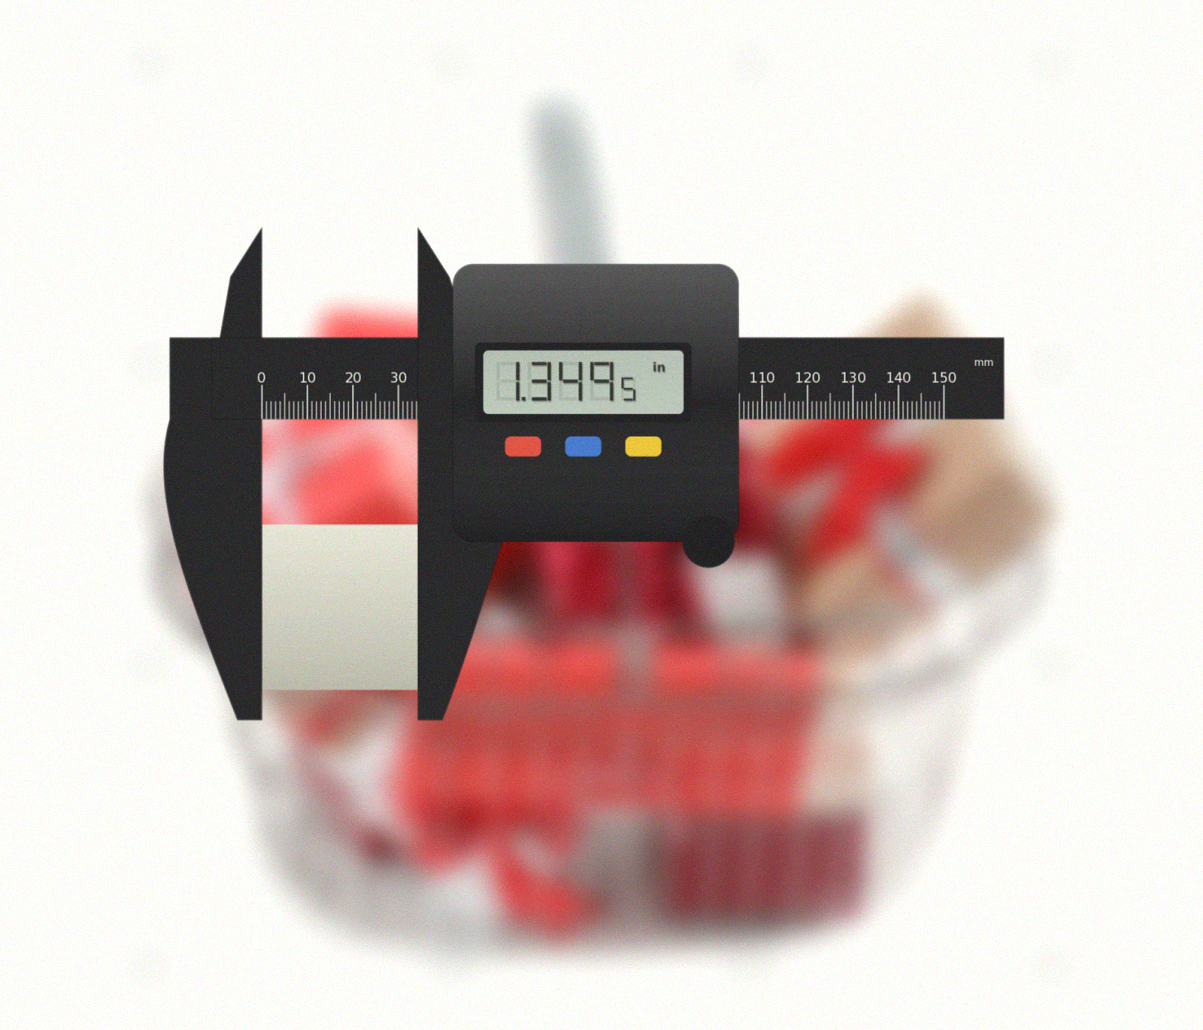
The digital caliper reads 1.3495in
